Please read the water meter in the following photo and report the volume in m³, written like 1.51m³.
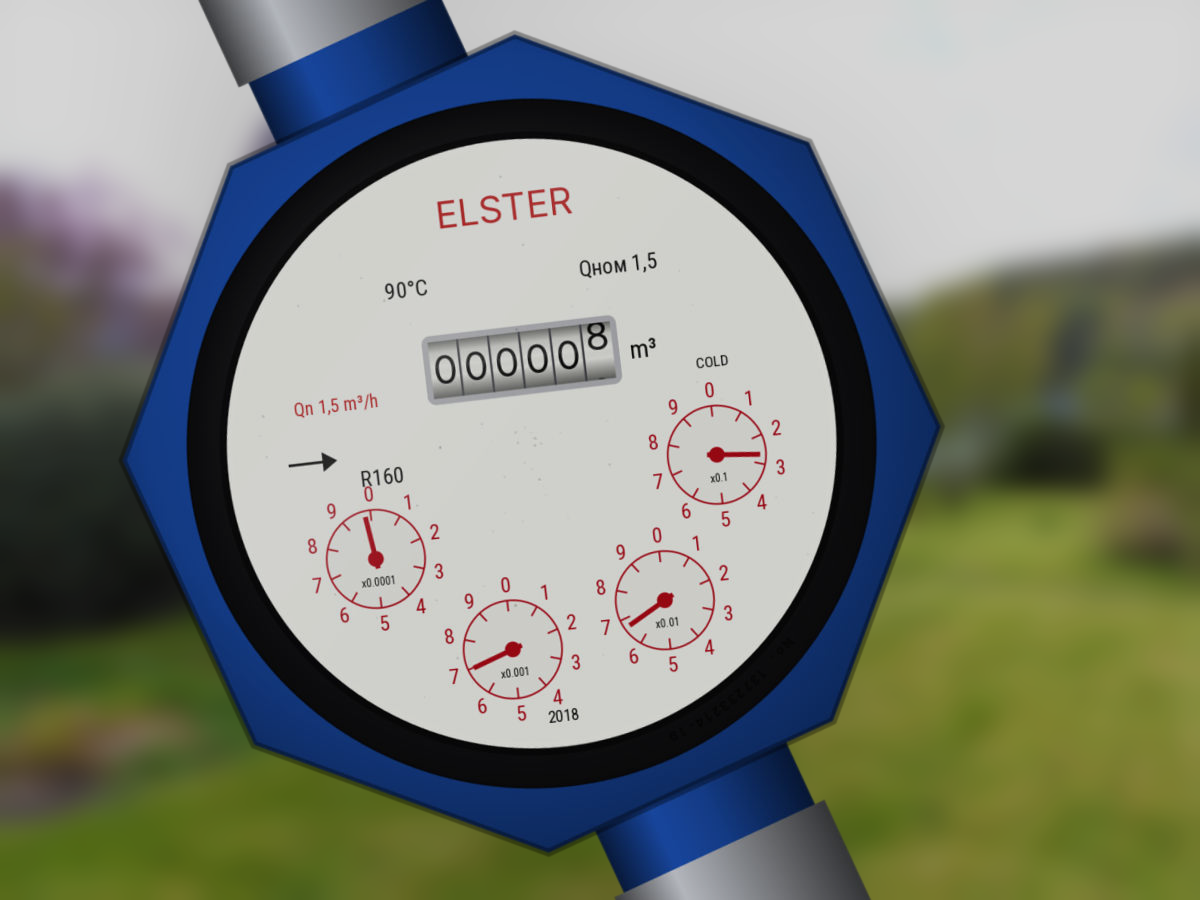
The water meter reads 8.2669m³
